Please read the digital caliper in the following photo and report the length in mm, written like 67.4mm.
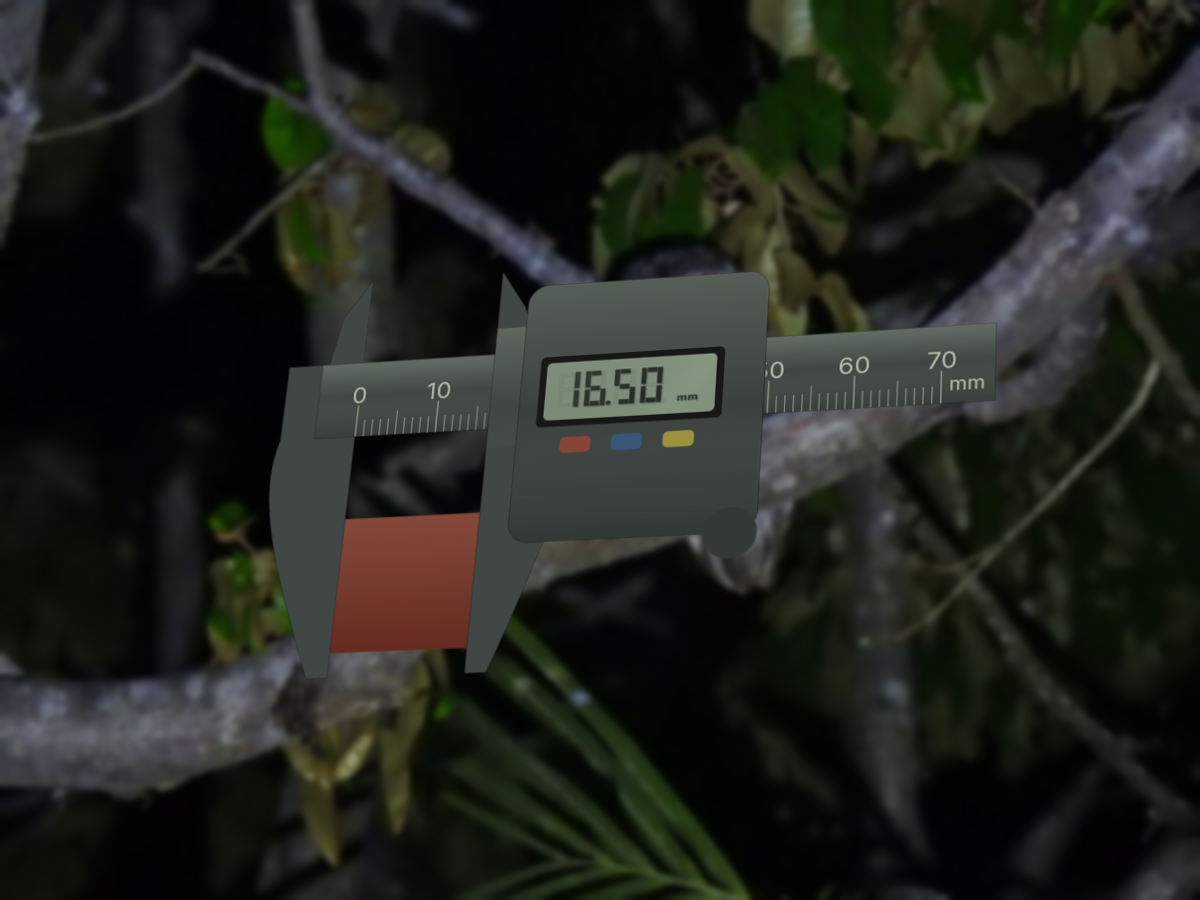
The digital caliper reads 16.50mm
